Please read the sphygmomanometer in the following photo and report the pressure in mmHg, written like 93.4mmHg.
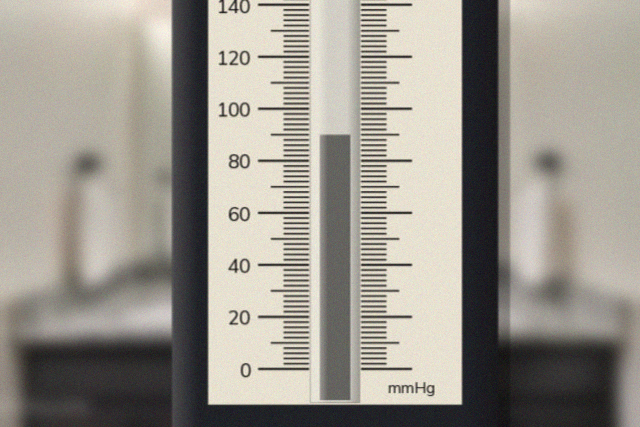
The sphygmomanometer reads 90mmHg
